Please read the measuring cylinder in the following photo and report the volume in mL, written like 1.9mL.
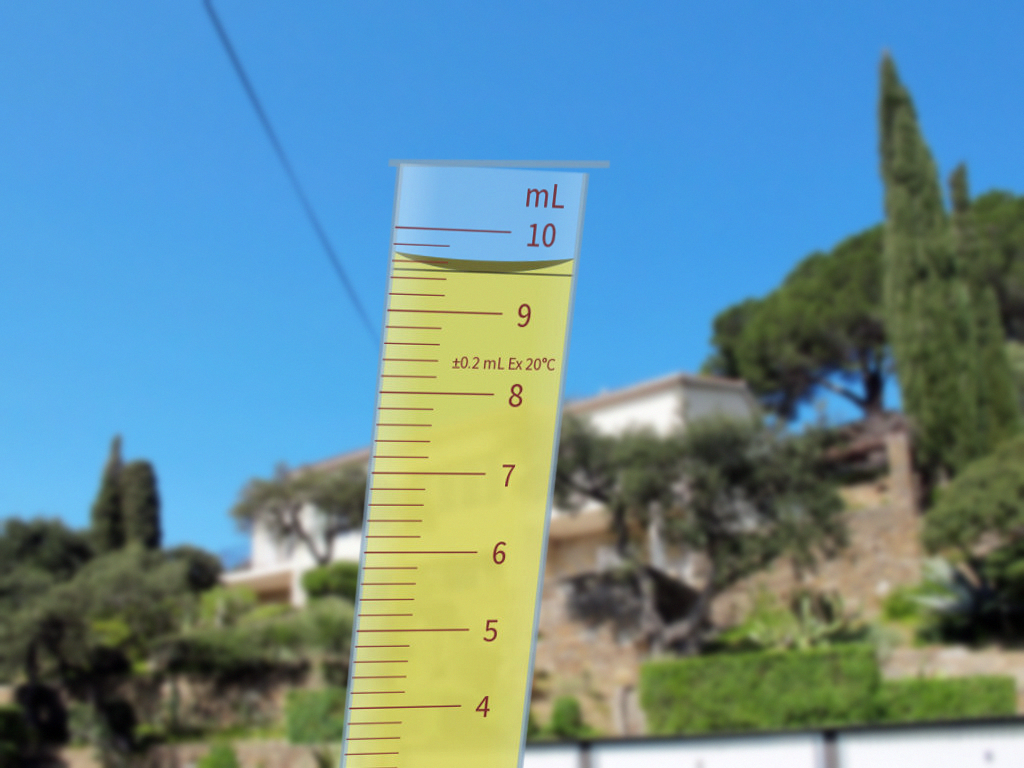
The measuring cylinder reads 9.5mL
